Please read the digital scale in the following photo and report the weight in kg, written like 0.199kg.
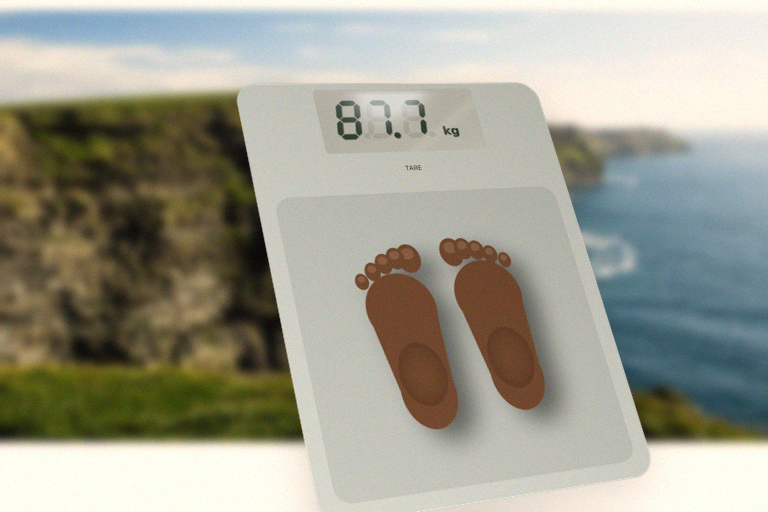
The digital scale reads 87.7kg
